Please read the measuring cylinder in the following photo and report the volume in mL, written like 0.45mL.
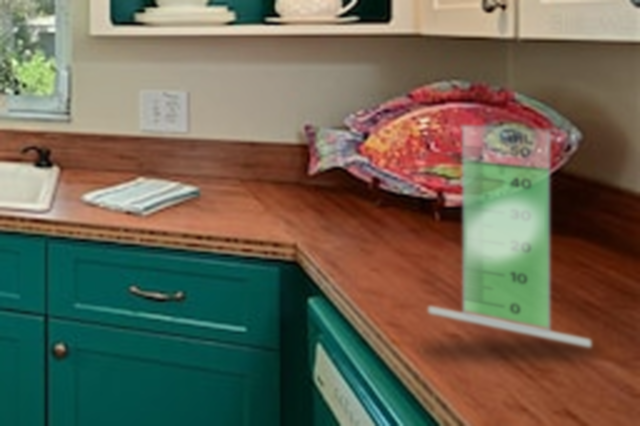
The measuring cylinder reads 45mL
